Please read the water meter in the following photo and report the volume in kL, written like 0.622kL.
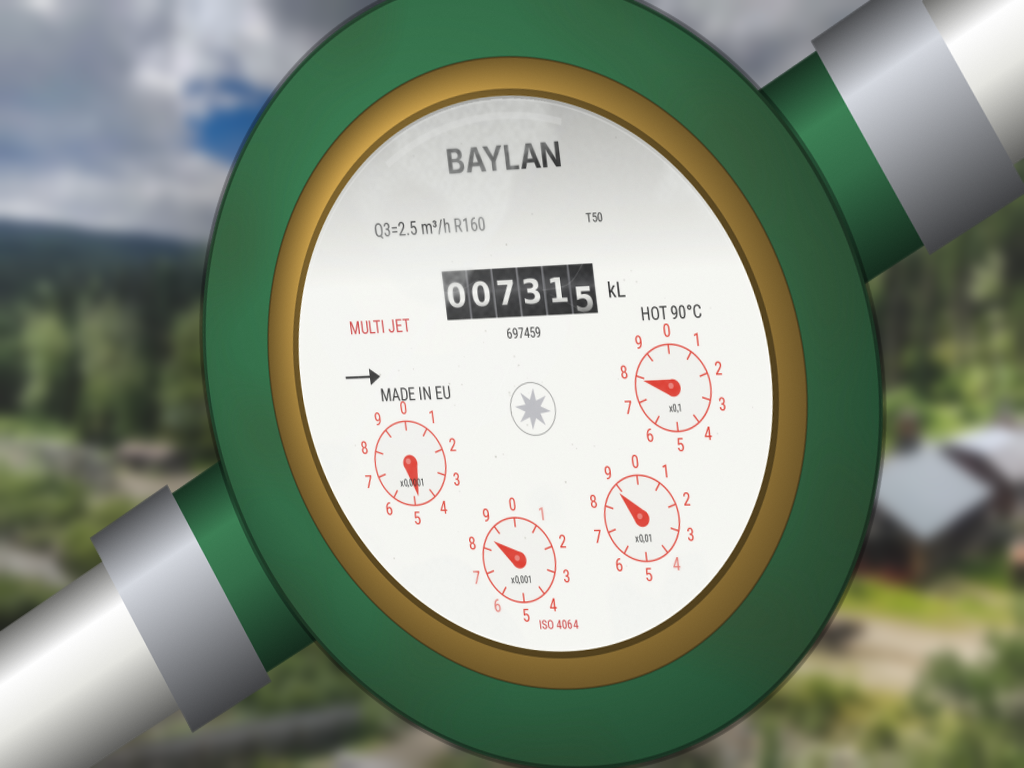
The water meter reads 7314.7884kL
